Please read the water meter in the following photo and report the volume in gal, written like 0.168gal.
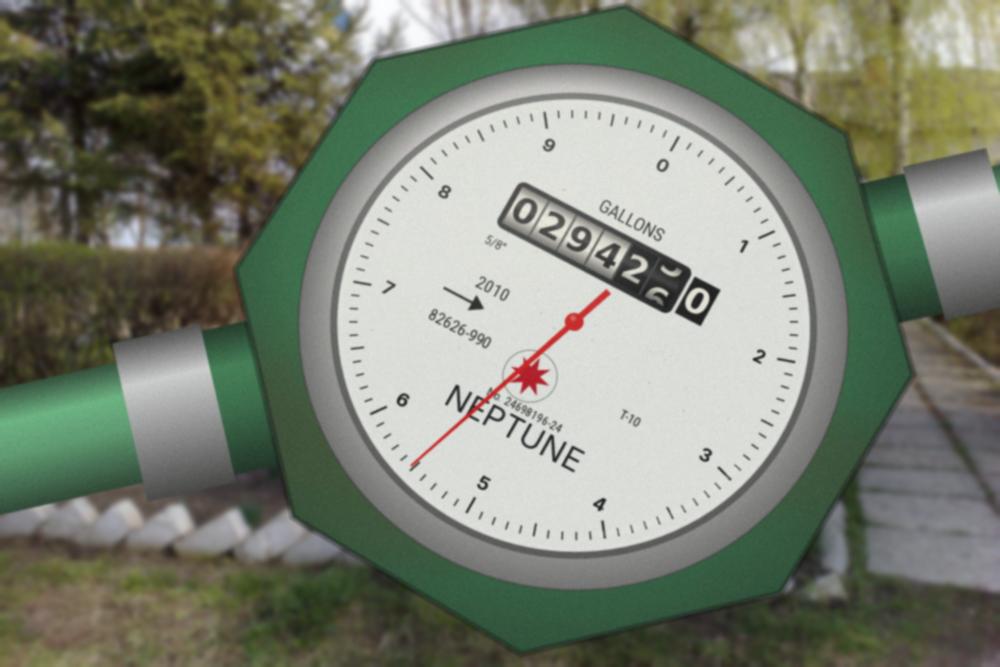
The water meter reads 294255.5gal
